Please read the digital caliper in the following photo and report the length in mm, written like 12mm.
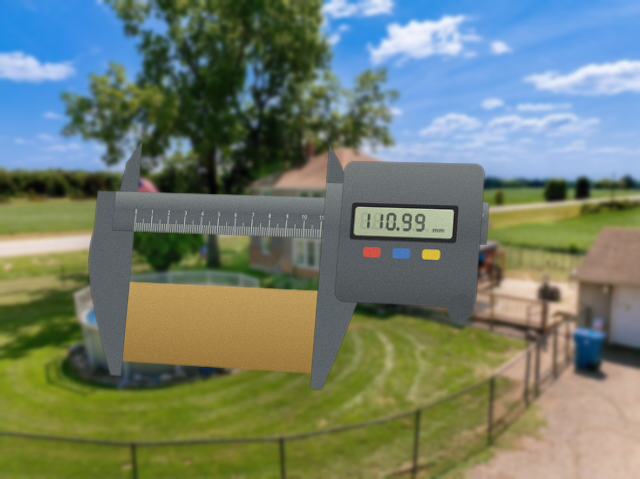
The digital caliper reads 110.99mm
